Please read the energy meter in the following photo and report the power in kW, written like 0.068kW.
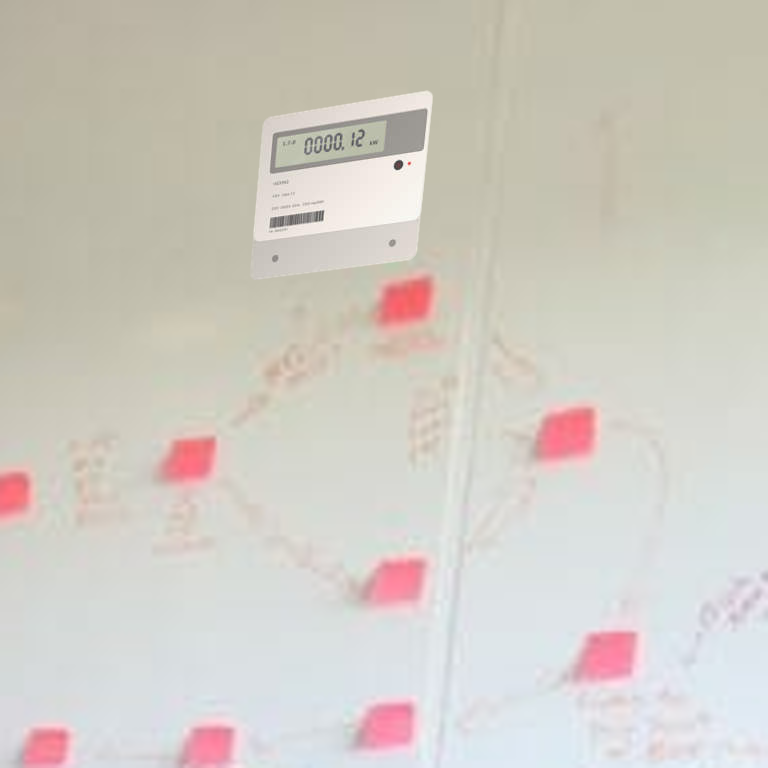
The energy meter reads 0.12kW
